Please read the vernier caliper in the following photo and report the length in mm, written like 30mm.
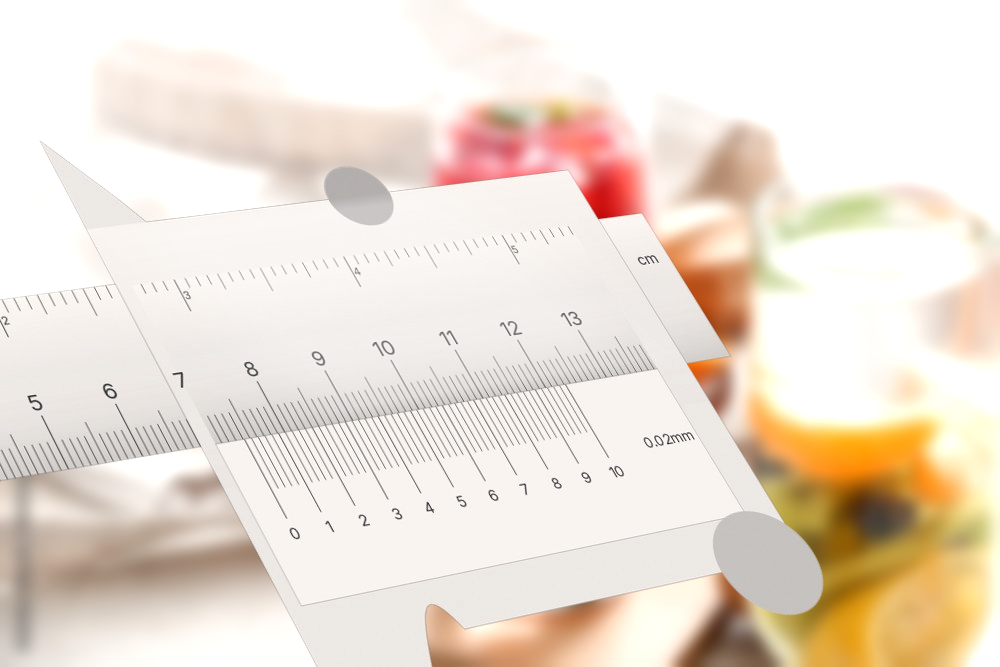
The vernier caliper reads 74.2mm
